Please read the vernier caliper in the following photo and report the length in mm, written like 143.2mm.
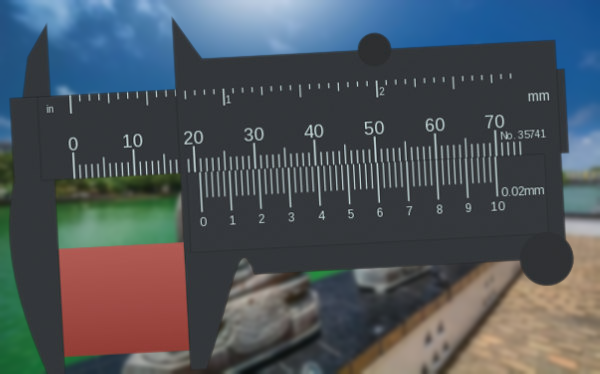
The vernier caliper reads 20.8mm
